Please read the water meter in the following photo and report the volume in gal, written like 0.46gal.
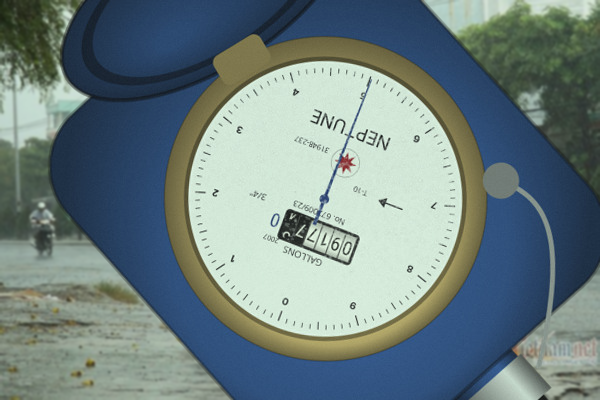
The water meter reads 917735.0gal
